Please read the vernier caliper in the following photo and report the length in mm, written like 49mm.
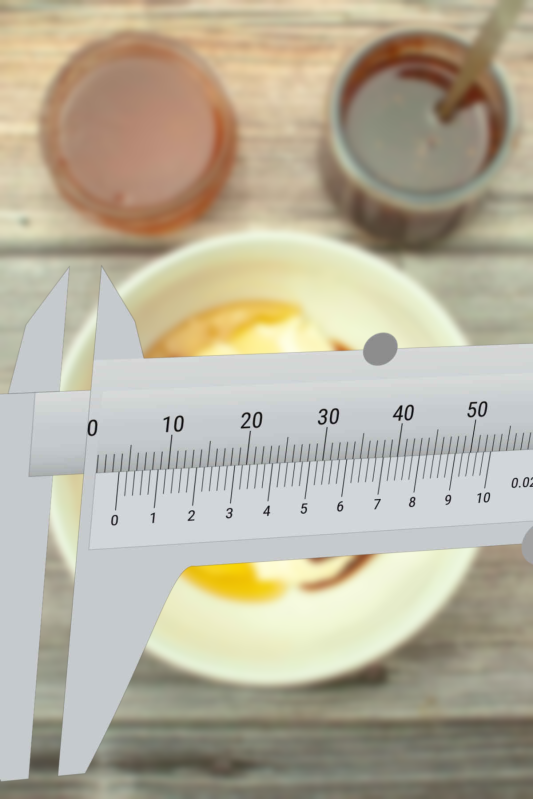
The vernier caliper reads 3.8mm
